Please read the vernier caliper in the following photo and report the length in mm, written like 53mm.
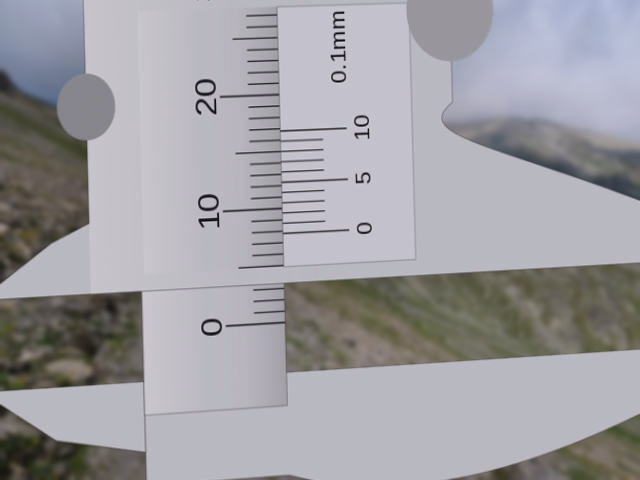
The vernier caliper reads 7.8mm
